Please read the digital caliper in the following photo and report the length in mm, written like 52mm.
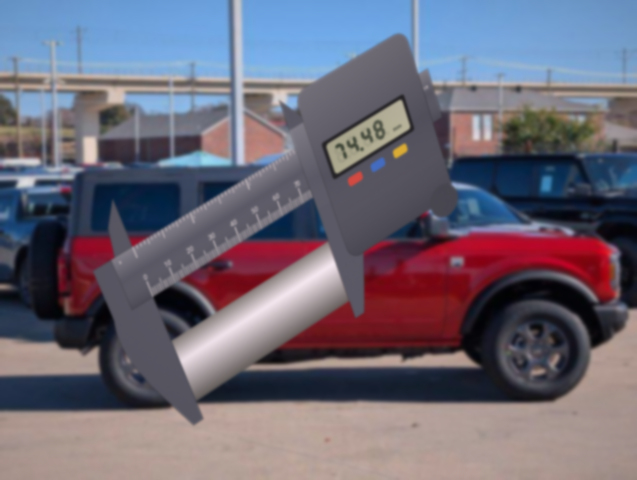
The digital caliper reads 74.48mm
